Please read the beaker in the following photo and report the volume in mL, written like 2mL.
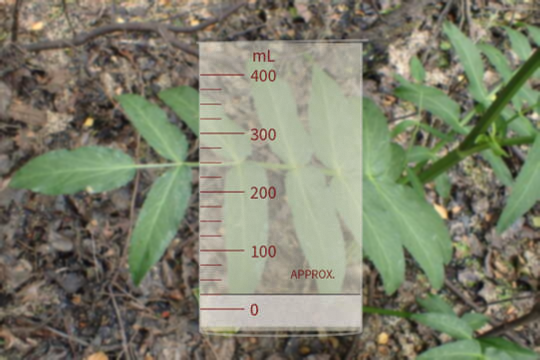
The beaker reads 25mL
